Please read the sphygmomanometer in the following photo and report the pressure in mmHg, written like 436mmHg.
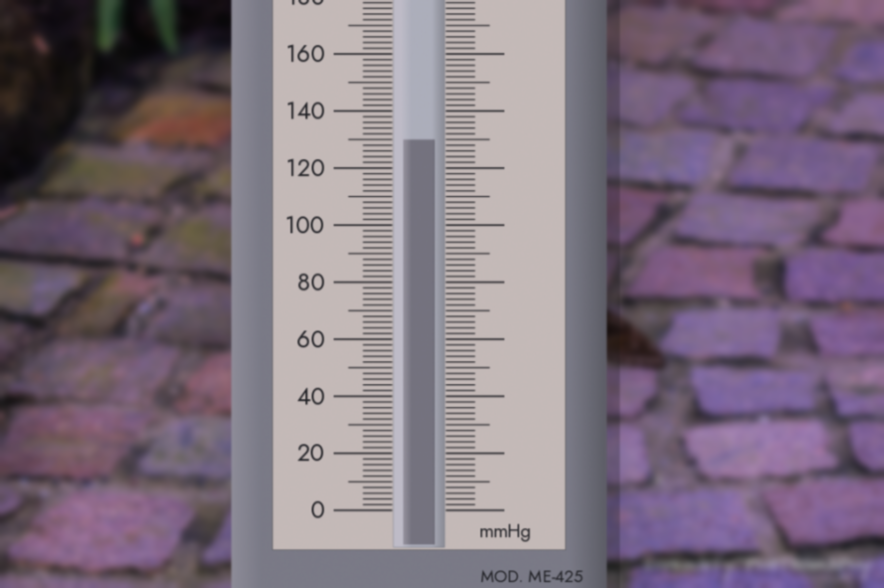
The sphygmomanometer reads 130mmHg
